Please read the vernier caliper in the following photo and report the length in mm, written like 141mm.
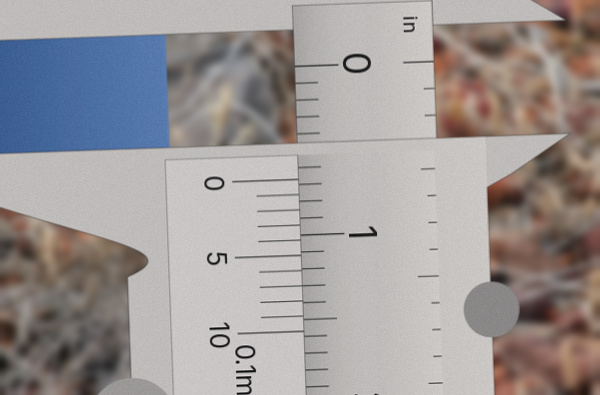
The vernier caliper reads 6.7mm
